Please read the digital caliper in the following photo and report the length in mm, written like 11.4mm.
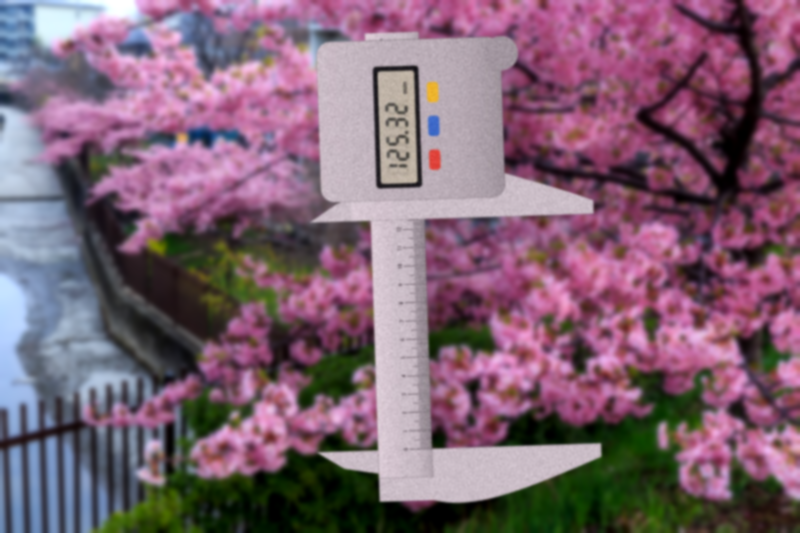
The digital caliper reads 125.32mm
